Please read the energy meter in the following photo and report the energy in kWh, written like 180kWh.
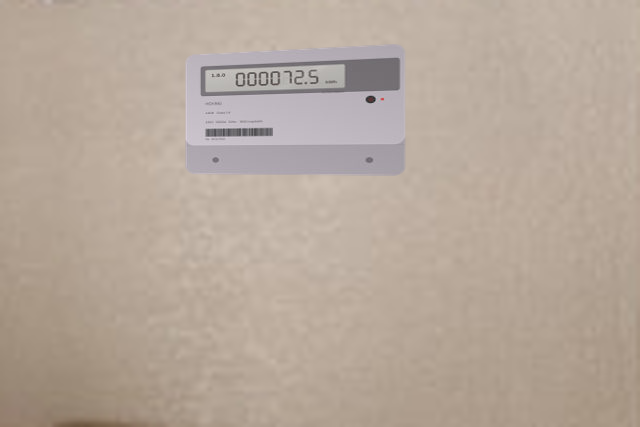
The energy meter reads 72.5kWh
